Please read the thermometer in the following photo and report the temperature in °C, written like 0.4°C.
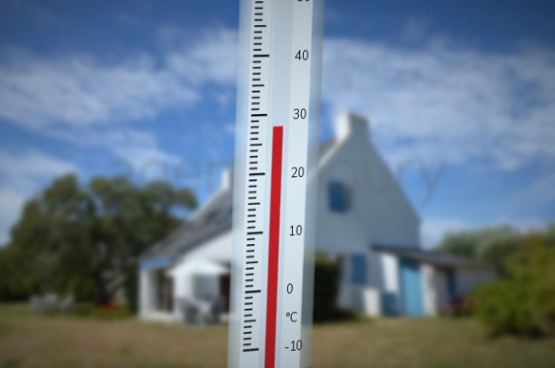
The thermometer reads 28°C
